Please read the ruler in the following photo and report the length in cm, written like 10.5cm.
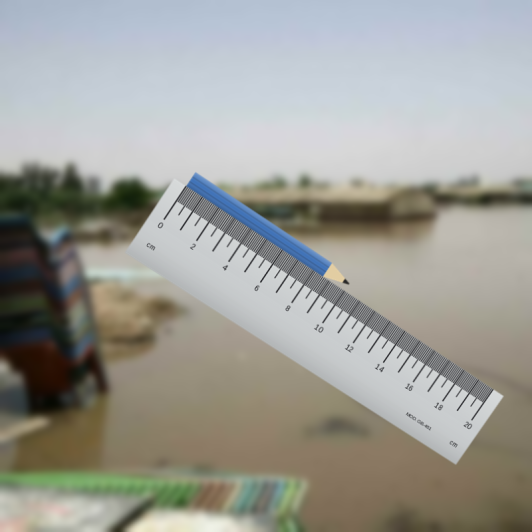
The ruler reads 10cm
